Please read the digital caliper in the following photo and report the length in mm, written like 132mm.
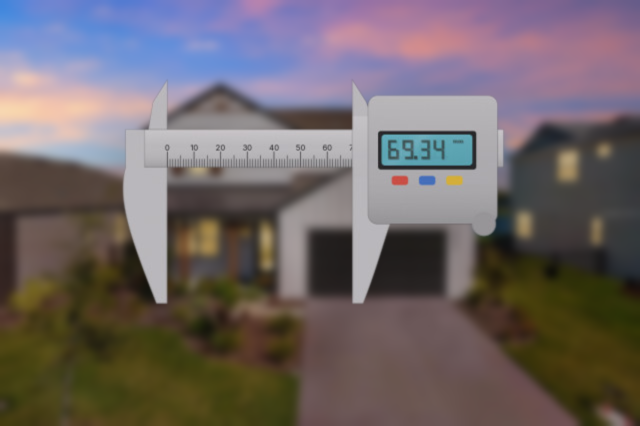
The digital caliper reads 69.34mm
